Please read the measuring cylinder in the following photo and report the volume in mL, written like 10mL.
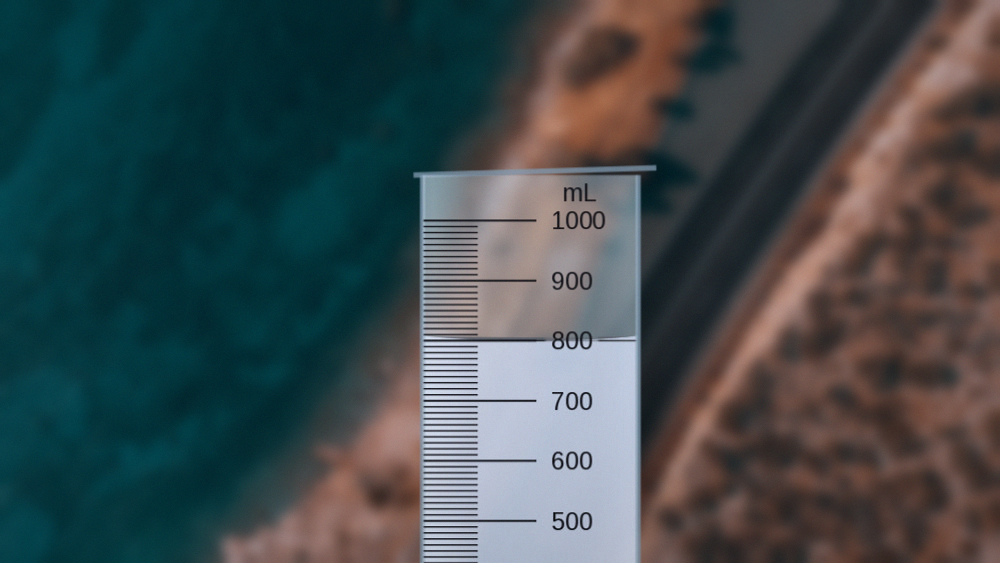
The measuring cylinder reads 800mL
